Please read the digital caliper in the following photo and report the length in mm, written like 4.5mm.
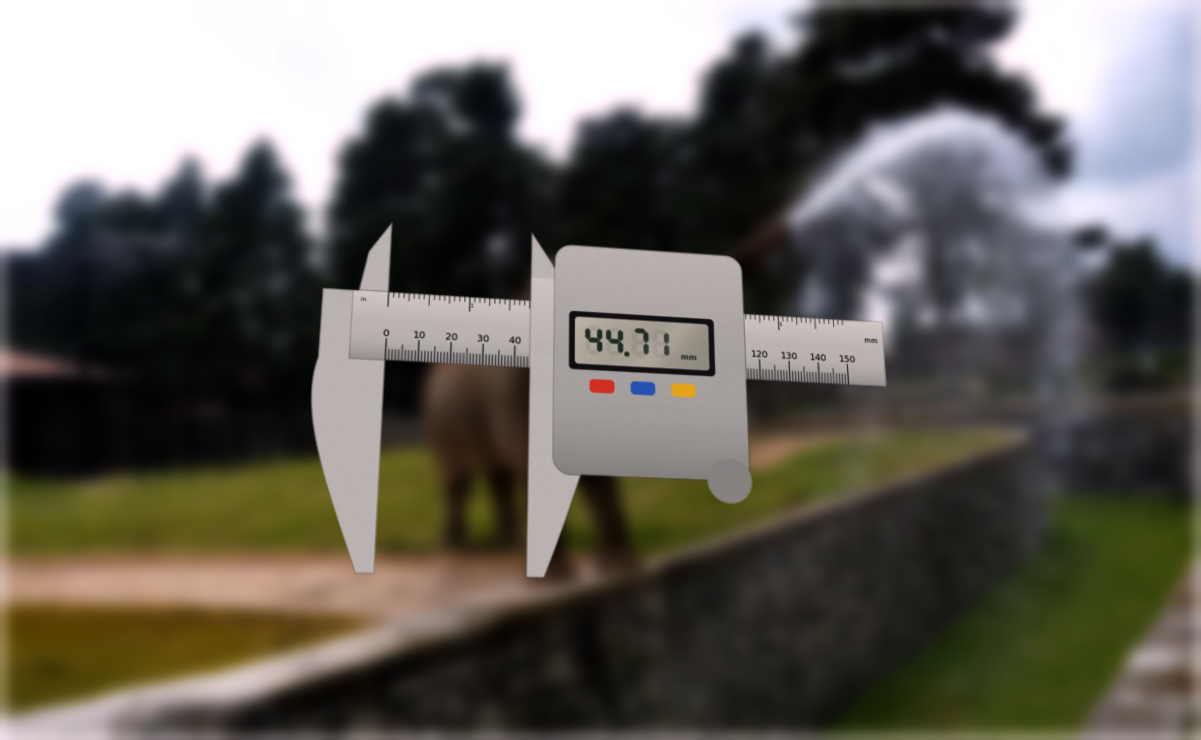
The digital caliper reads 44.71mm
